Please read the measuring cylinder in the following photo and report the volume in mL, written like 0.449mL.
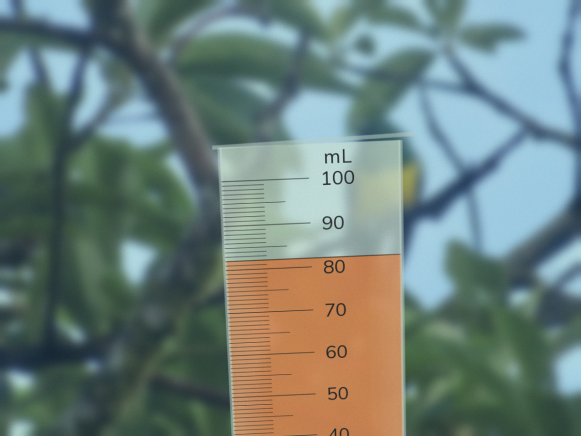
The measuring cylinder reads 82mL
